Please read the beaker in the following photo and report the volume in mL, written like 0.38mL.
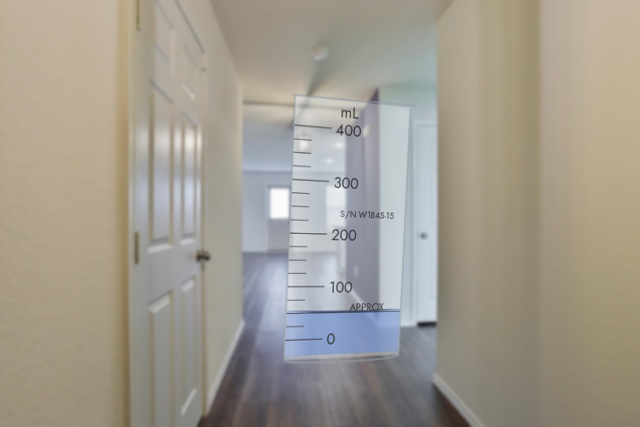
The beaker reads 50mL
